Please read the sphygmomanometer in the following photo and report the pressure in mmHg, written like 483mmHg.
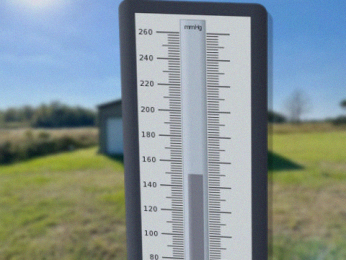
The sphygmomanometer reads 150mmHg
